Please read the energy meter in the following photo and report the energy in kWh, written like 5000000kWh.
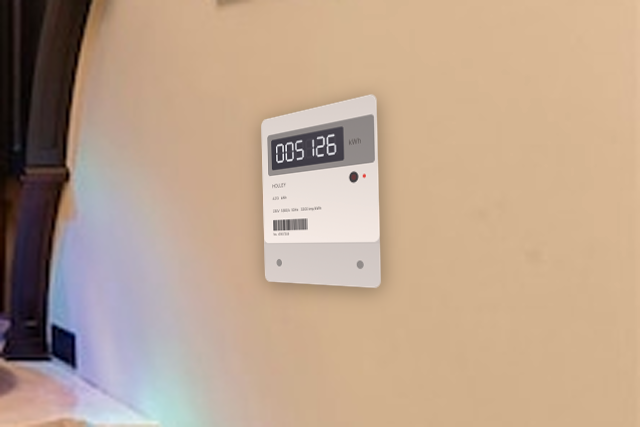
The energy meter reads 5126kWh
